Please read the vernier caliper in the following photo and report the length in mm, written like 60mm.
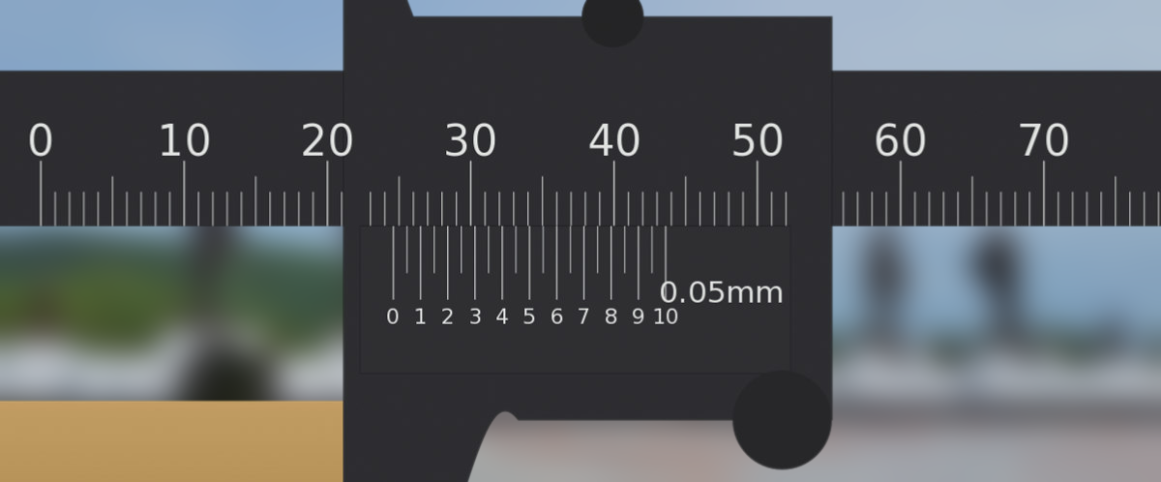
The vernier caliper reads 24.6mm
